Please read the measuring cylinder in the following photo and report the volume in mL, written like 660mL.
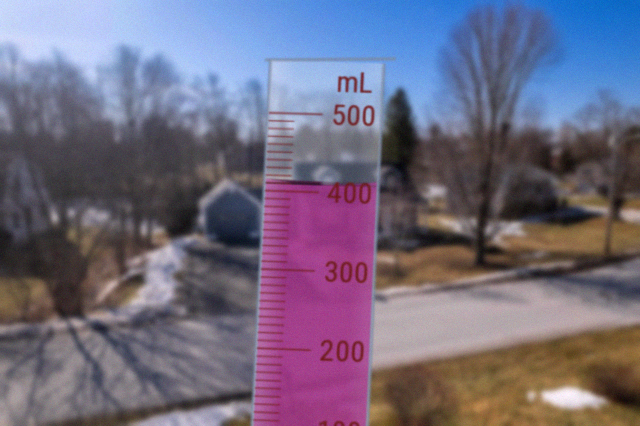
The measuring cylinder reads 410mL
